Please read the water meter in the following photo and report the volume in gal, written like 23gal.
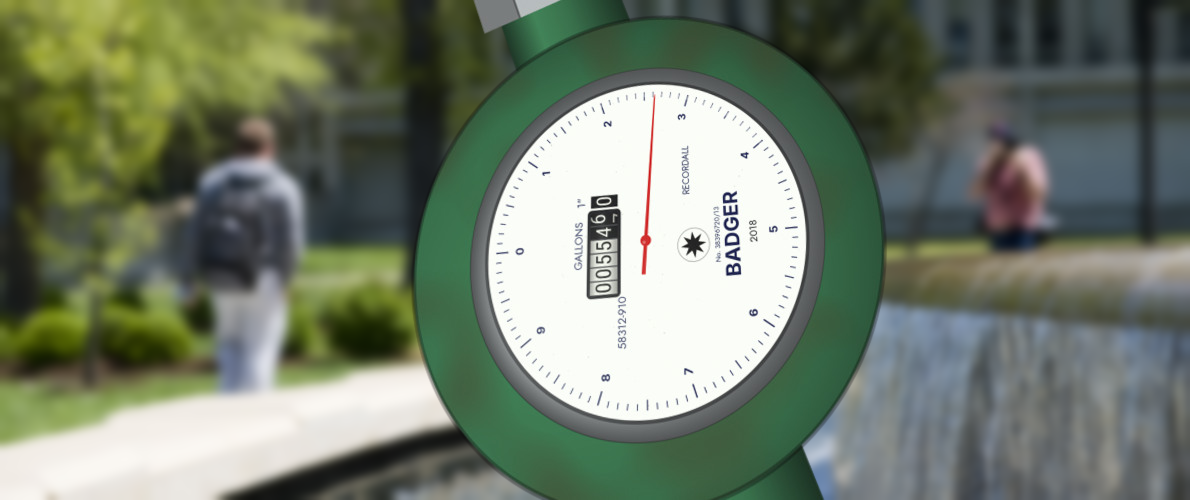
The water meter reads 55462.6gal
